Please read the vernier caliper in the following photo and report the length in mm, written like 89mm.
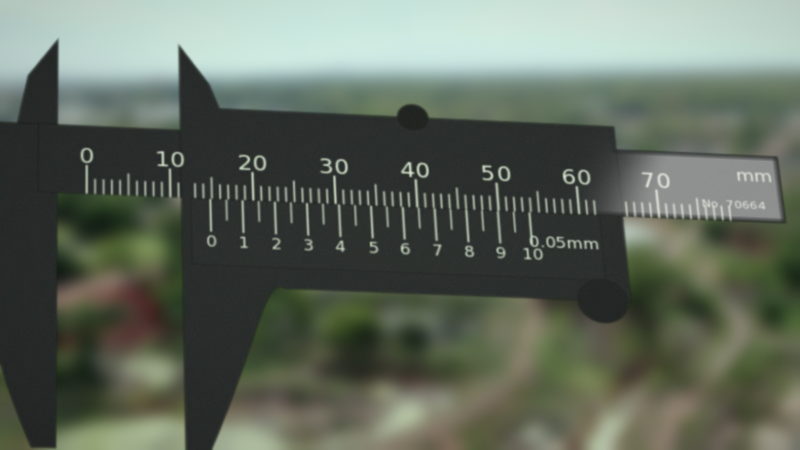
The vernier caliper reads 14.8mm
